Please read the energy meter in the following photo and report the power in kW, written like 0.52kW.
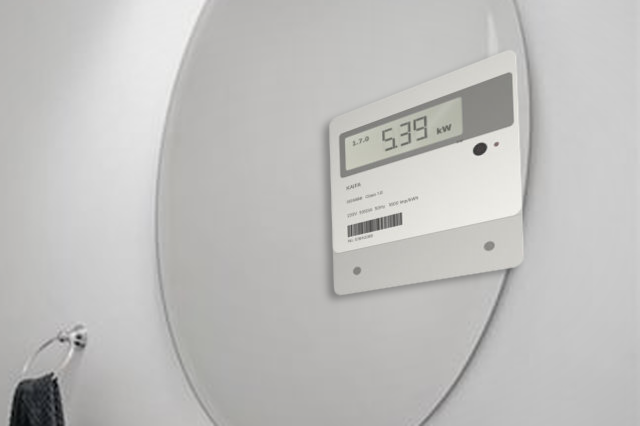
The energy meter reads 5.39kW
